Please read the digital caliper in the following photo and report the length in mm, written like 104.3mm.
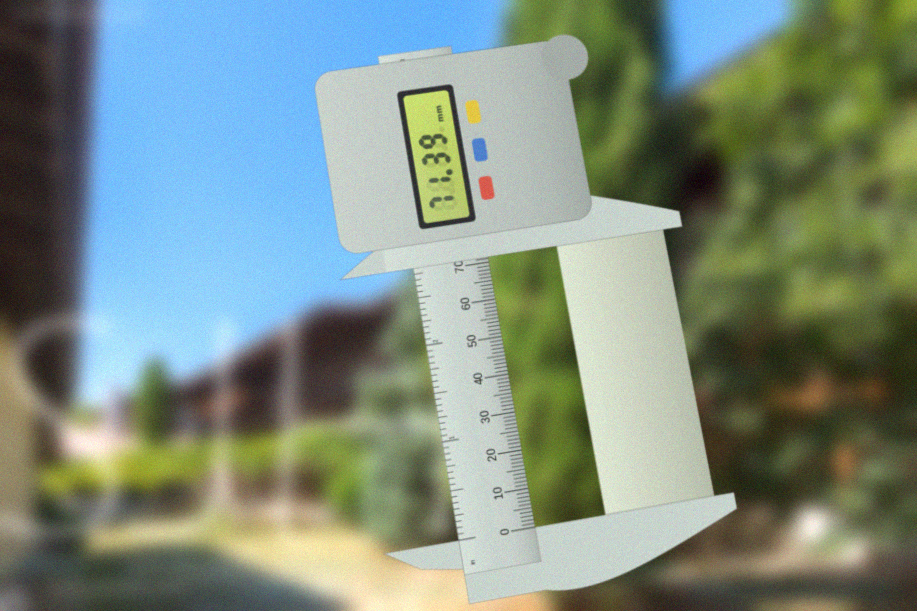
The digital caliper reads 71.39mm
